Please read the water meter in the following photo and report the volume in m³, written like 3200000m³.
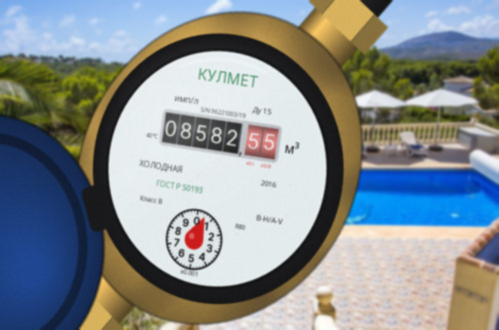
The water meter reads 8582.550m³
